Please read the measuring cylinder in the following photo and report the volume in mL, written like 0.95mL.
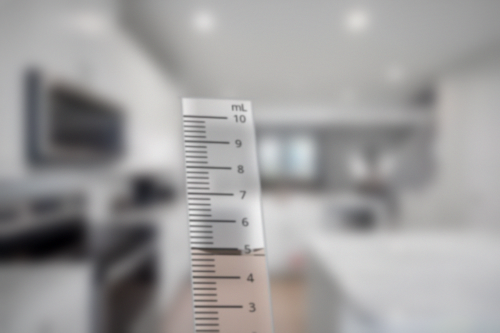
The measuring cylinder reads 4.8mL
